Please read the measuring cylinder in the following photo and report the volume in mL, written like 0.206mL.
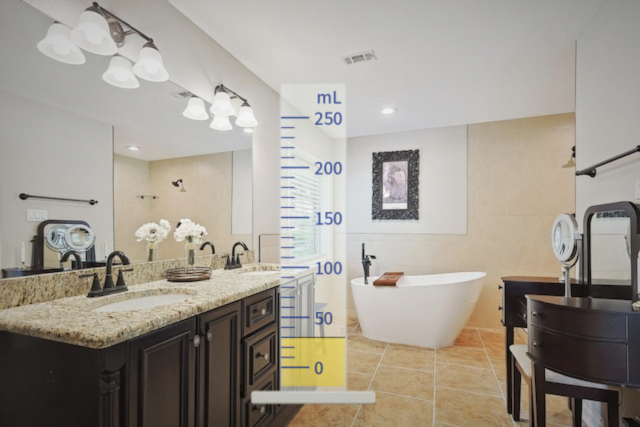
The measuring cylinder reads 30mL
